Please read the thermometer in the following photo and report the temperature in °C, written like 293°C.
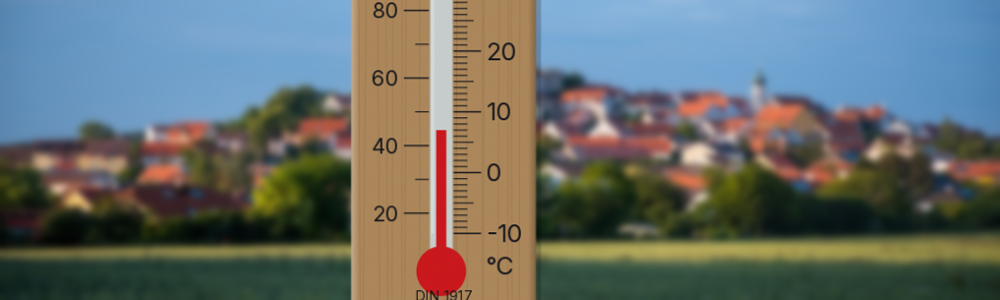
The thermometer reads 7°C
